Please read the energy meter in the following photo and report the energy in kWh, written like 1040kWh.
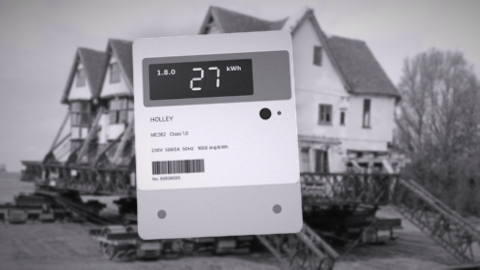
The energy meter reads 27kWh
